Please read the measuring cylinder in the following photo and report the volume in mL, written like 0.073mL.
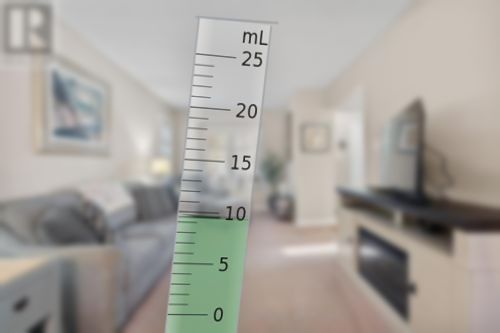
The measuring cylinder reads 9.5mL
